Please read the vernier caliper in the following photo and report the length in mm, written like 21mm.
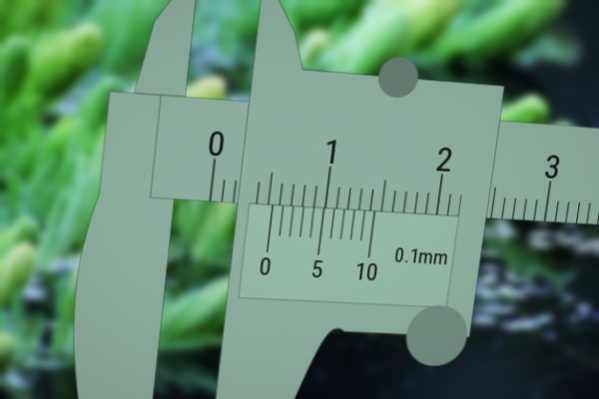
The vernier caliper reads 5.4mm
